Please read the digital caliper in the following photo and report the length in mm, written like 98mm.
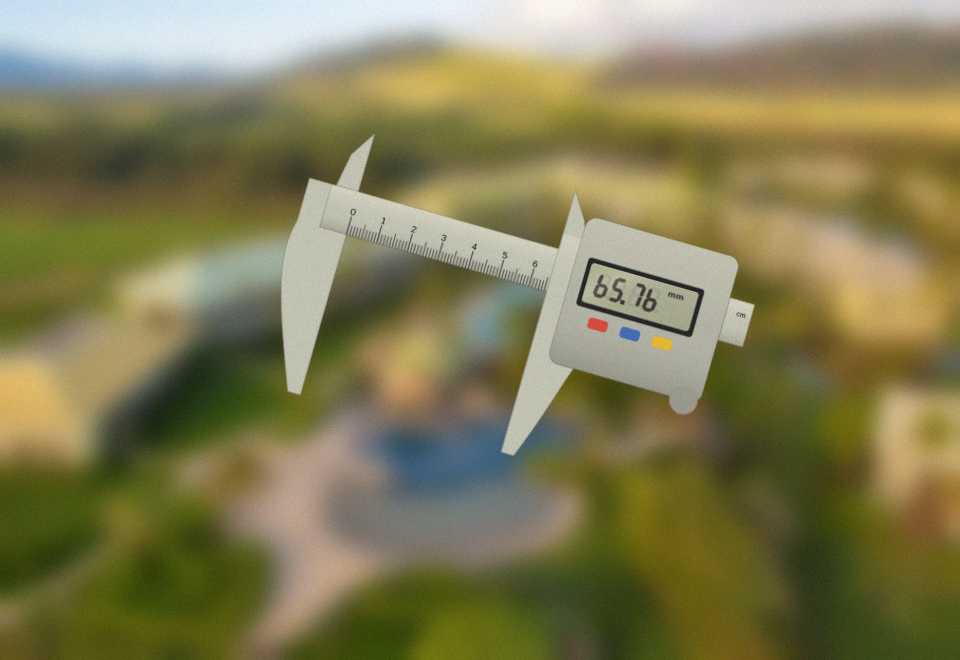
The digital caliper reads 65.76mm
